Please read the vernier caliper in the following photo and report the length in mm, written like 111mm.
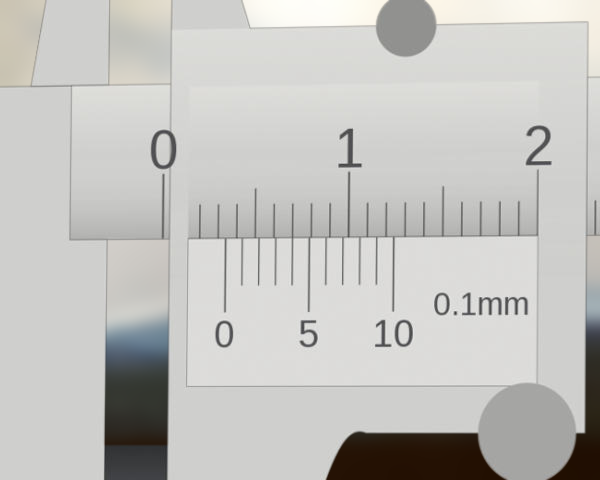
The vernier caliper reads 3.4mm
